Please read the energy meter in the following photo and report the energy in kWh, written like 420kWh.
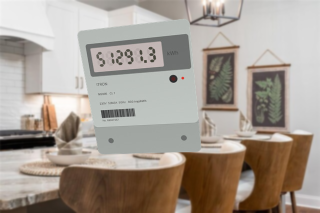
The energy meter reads 51291.3kWh
